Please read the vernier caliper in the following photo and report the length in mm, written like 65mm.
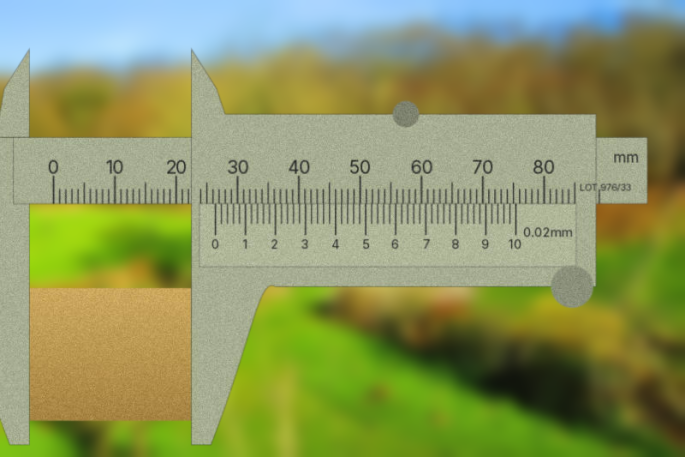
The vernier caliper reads 26.4mm
